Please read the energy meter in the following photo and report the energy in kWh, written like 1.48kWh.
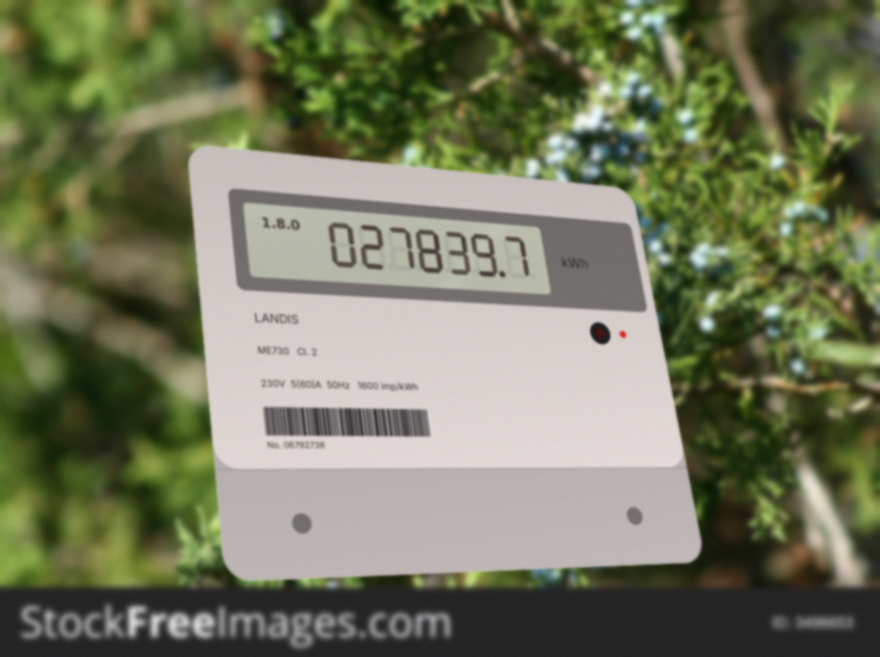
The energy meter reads 27839.7kWh
